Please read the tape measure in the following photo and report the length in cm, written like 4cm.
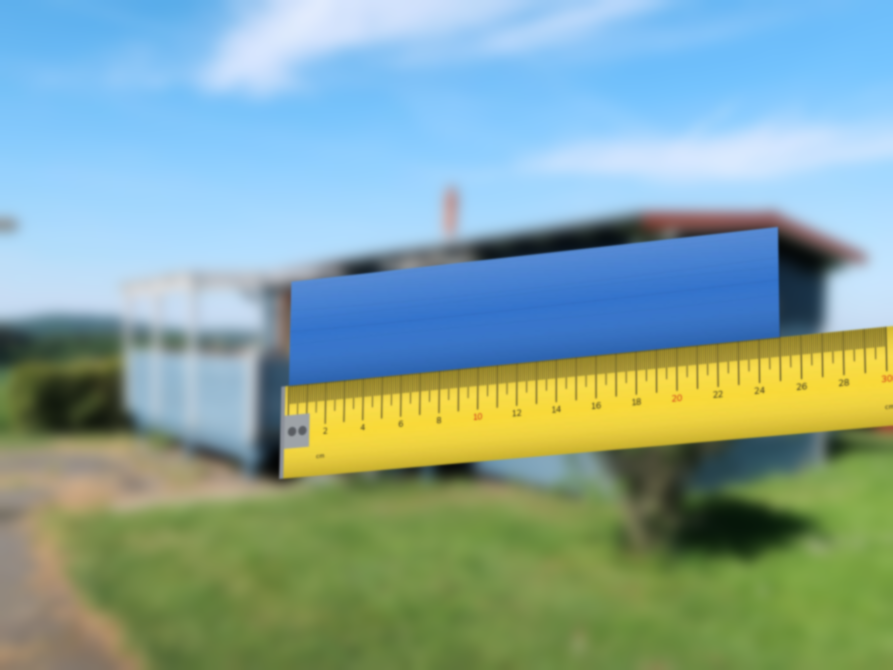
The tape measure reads 25cm
